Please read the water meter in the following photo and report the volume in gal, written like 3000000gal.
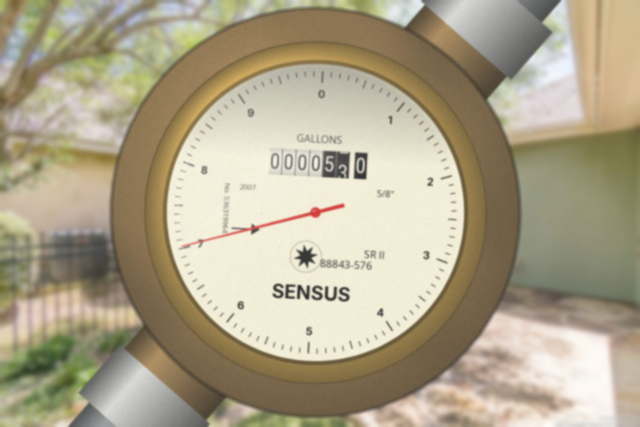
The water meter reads 527.0gal
